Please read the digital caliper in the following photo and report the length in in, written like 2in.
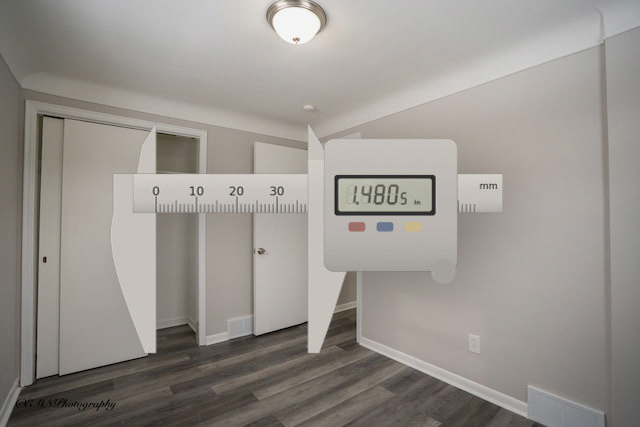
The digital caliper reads 1.4805in
